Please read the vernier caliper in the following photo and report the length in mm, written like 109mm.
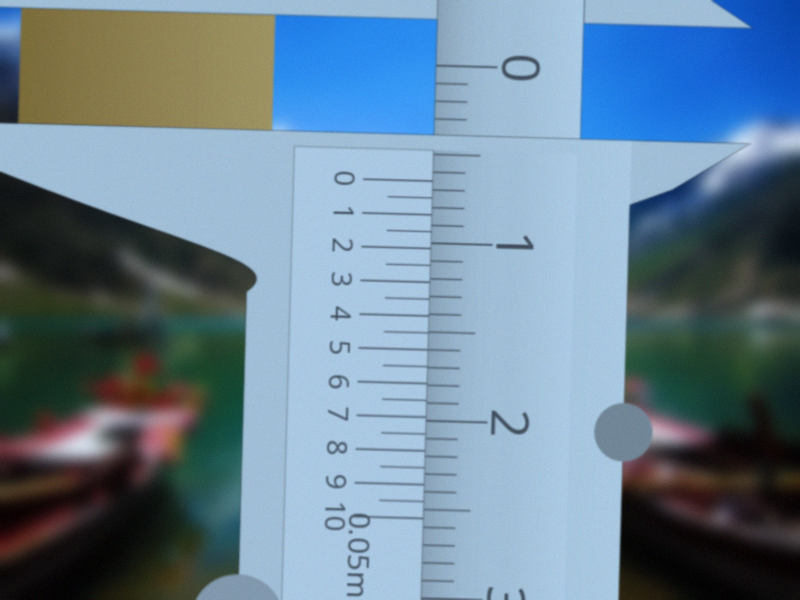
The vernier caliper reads 6.5mm
